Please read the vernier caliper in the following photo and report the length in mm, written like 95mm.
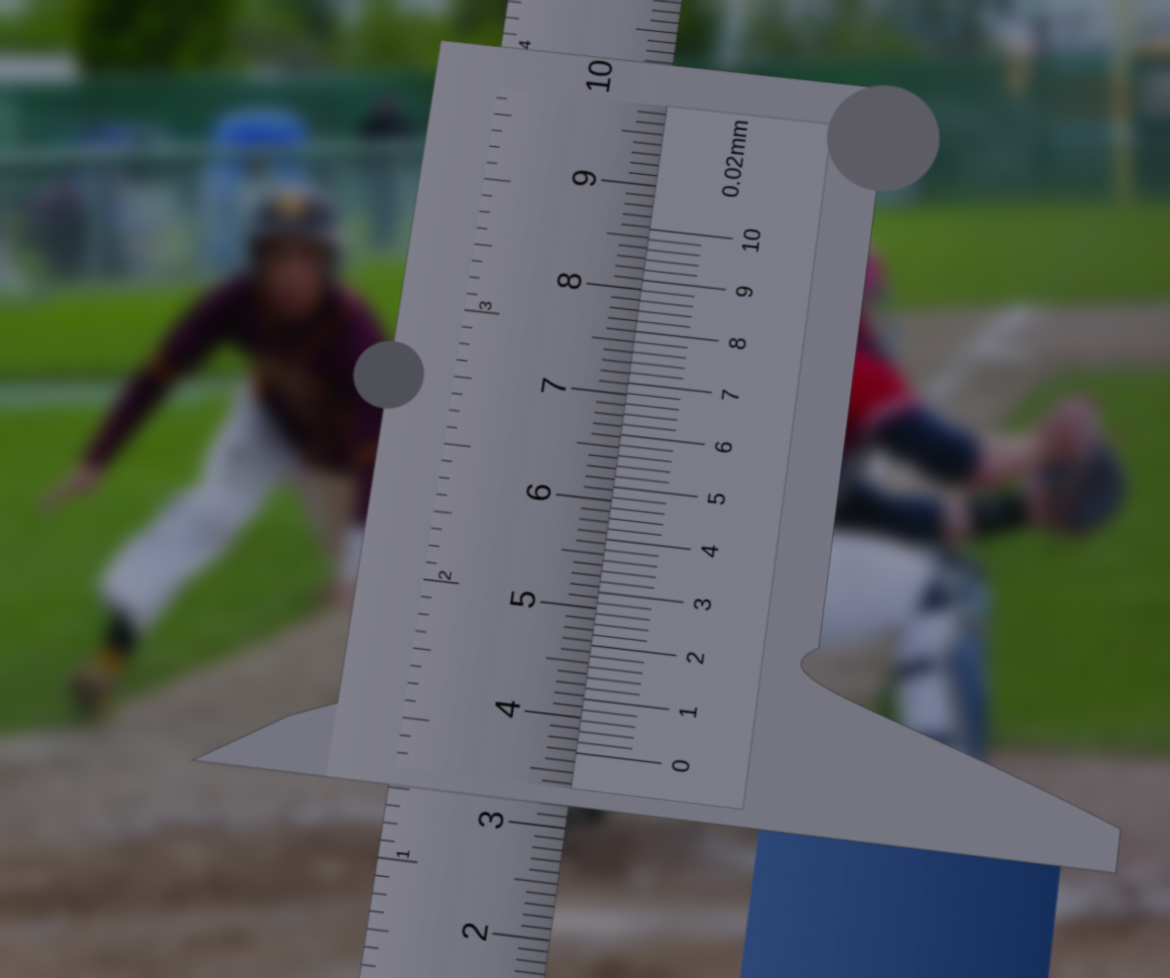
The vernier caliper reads 36.8mm
